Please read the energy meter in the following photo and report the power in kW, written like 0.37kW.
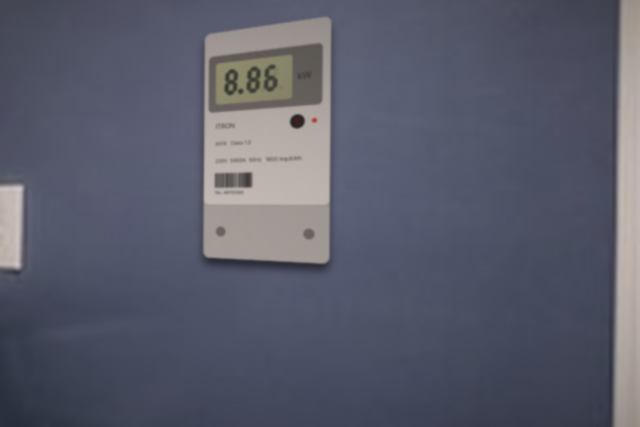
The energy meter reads 8.86kW
